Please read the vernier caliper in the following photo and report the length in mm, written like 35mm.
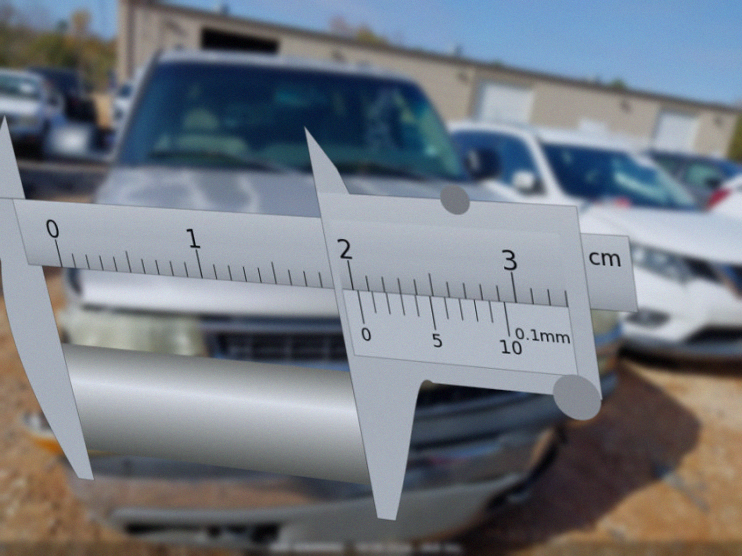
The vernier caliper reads 20.3mm
